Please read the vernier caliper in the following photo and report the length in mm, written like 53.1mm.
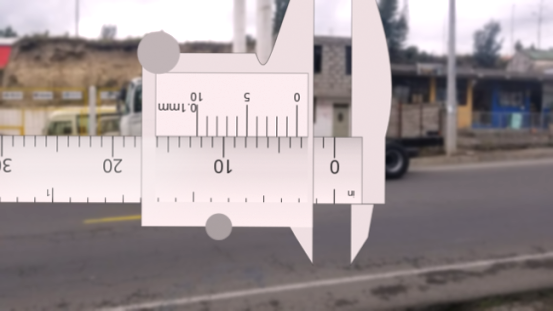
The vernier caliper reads 3.4mm
